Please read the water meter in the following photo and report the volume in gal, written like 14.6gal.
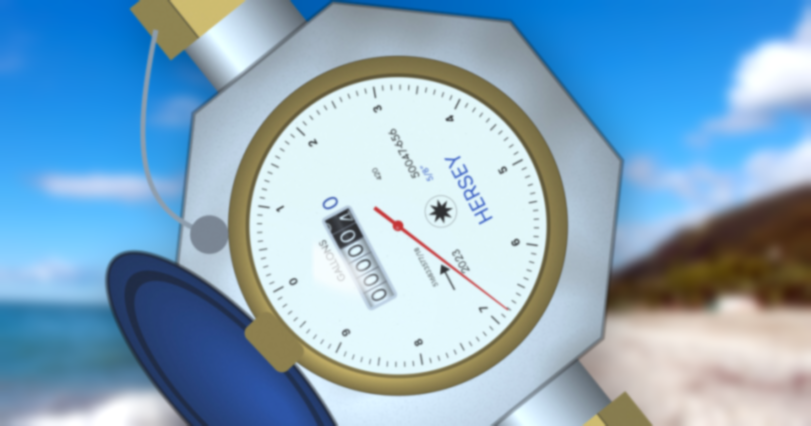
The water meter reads 36.8gal
